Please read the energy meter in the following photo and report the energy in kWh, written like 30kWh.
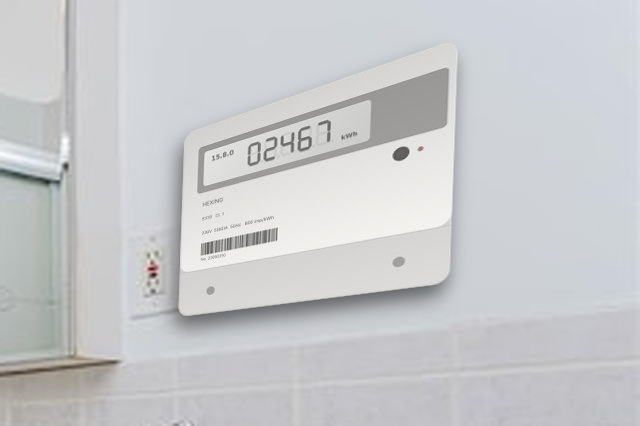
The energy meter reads 2467kWh
